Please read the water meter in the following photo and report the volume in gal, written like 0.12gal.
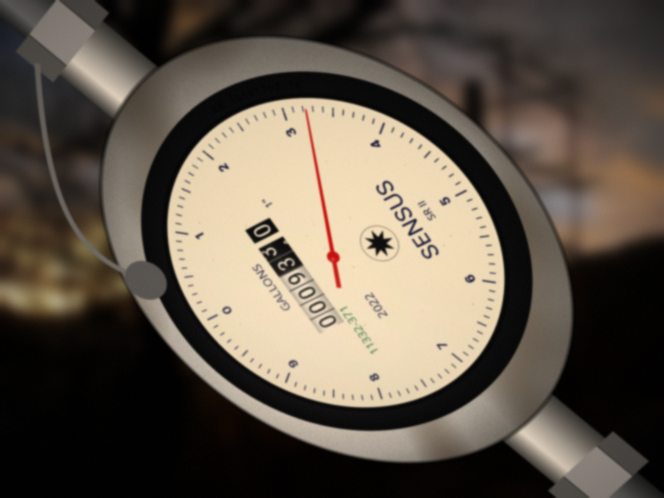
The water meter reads 9333.2gal
